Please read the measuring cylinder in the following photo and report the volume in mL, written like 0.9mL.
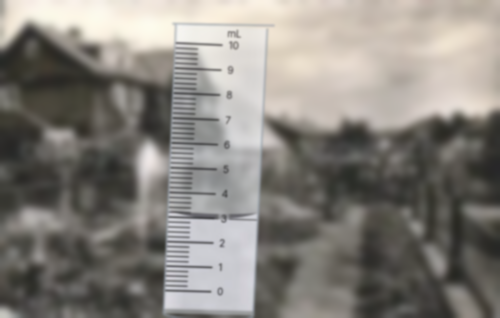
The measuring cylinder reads 3mL
